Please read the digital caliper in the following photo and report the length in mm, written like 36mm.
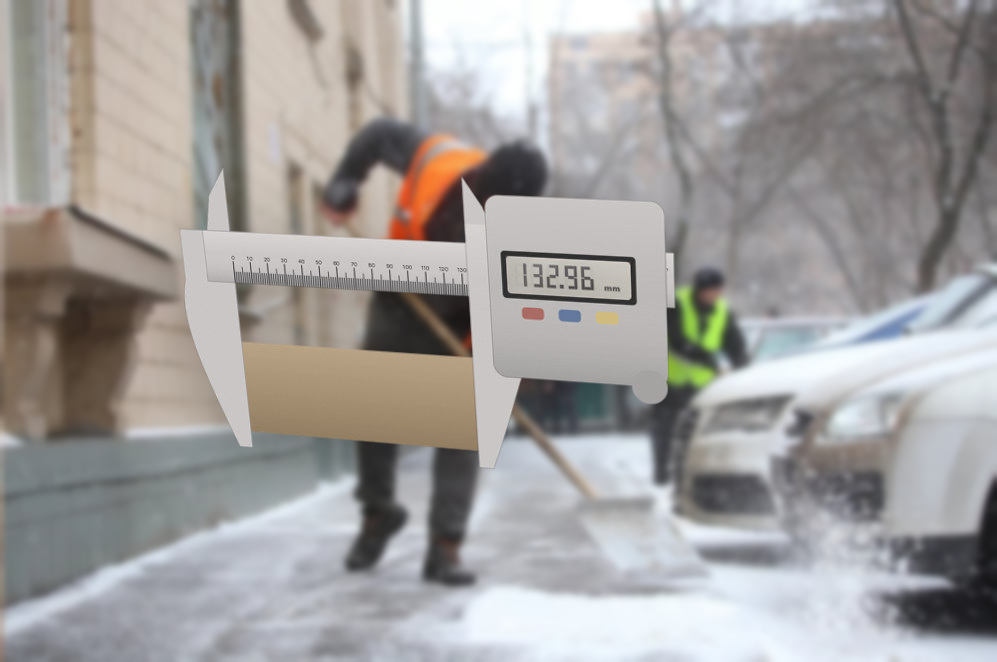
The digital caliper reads 132.96mm
